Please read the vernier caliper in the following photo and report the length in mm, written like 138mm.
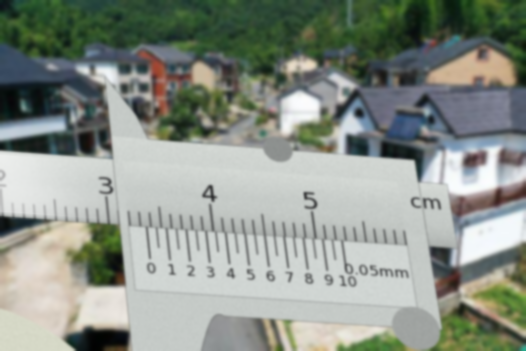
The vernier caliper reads 33.6mm
